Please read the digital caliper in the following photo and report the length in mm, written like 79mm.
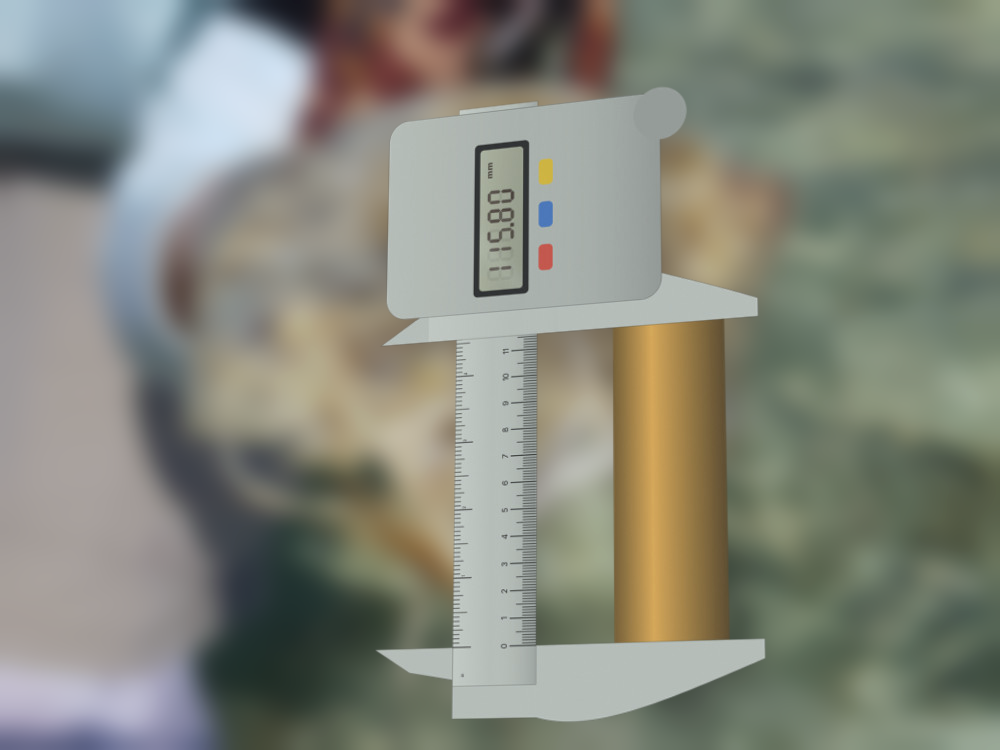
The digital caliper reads 115.80mm
